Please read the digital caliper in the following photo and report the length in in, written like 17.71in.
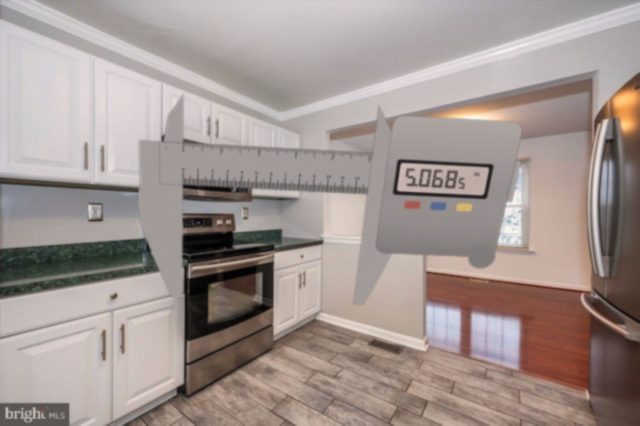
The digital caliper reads 5.0685in
